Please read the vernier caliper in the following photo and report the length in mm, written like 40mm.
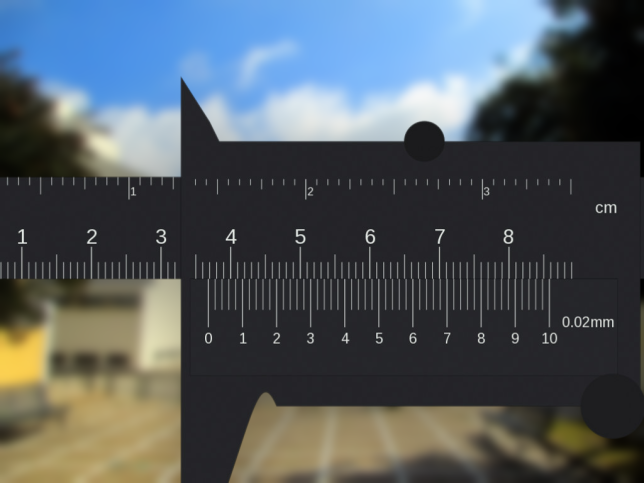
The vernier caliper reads 36.8mm
